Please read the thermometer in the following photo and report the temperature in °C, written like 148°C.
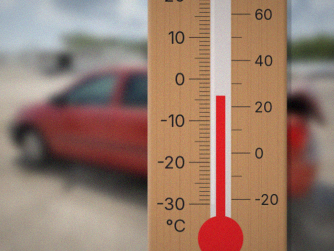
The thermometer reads -4°C
